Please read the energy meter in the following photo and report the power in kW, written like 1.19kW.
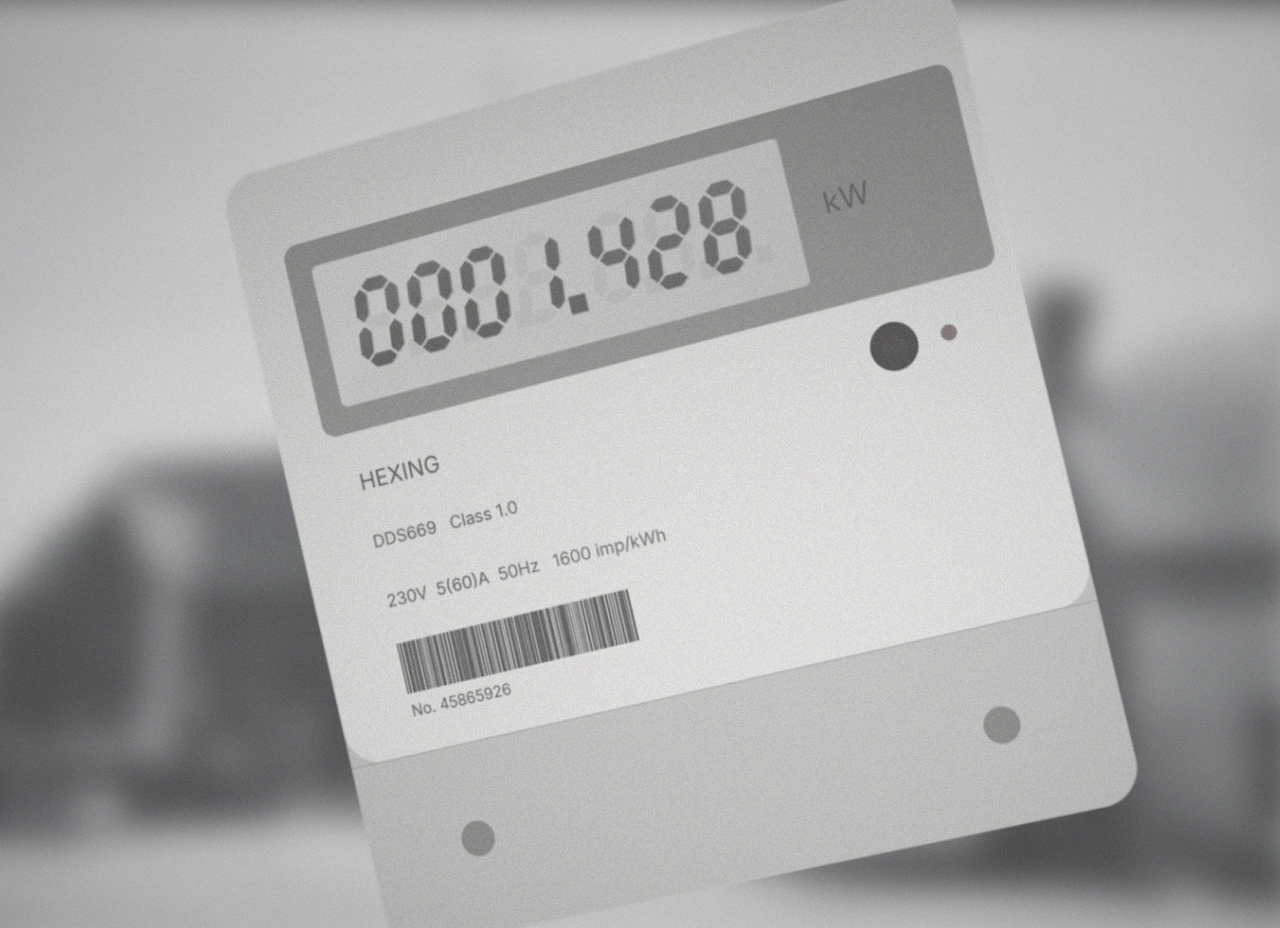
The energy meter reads 1.428kW
